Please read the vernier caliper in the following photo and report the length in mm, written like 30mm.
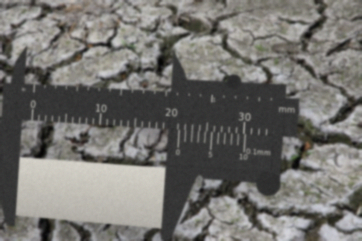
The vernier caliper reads 21.2mm
